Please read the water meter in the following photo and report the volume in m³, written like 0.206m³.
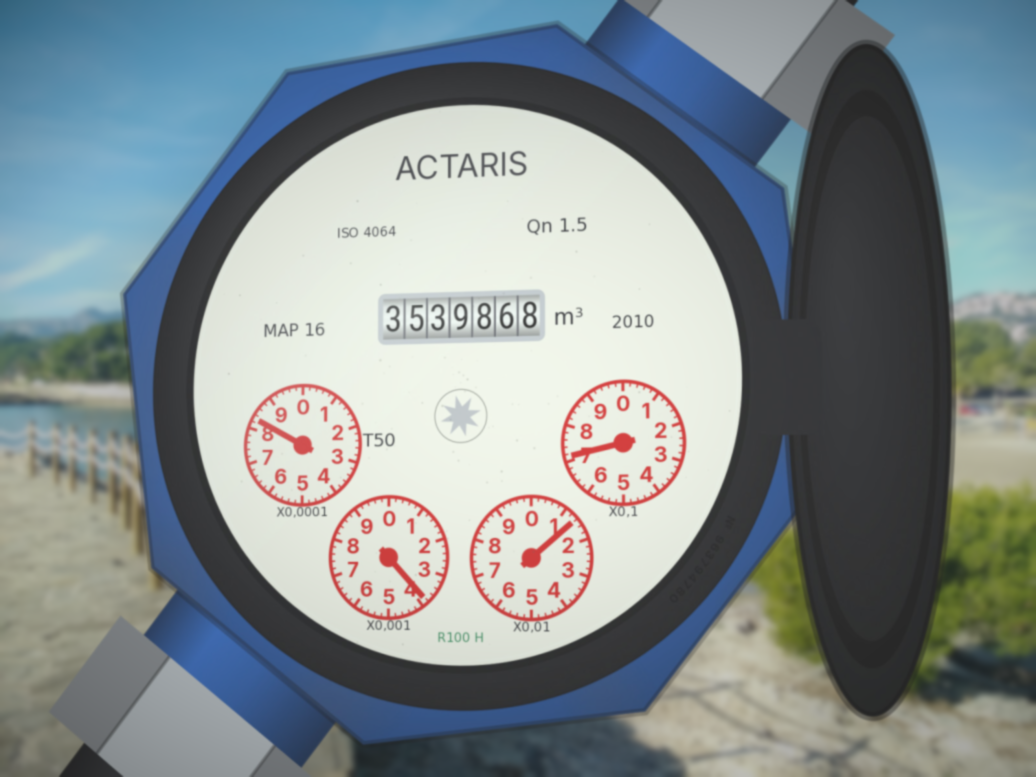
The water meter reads 3539868.7138m³
